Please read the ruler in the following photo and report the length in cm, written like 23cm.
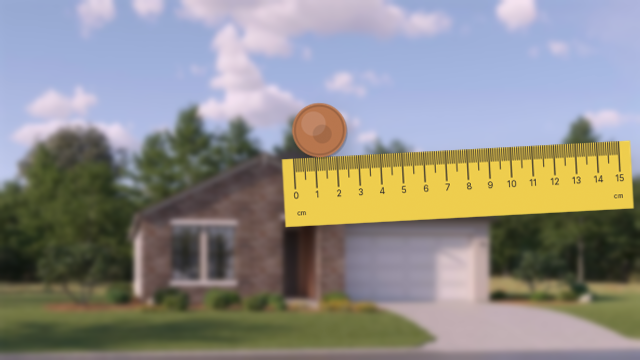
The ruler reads 2.5cm
